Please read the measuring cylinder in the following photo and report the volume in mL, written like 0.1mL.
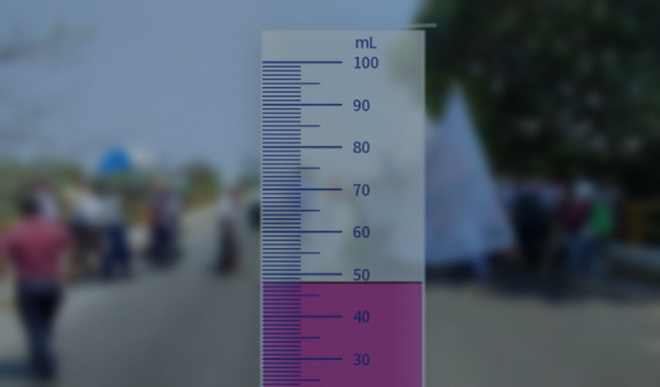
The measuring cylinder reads 48mL
